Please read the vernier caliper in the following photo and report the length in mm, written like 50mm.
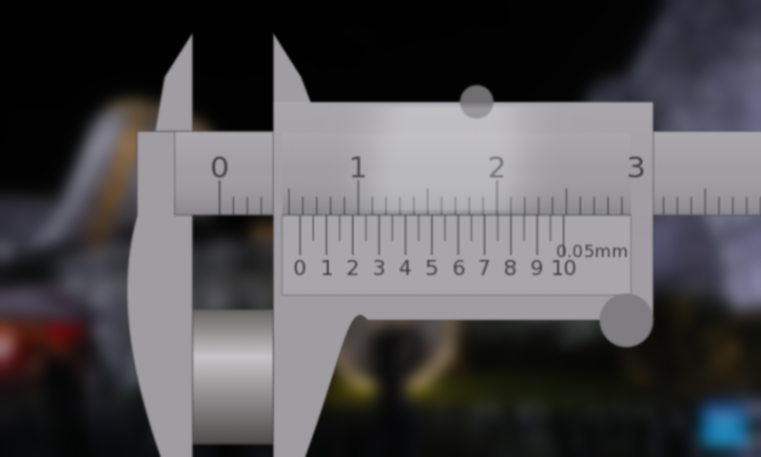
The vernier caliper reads 5.8mm
